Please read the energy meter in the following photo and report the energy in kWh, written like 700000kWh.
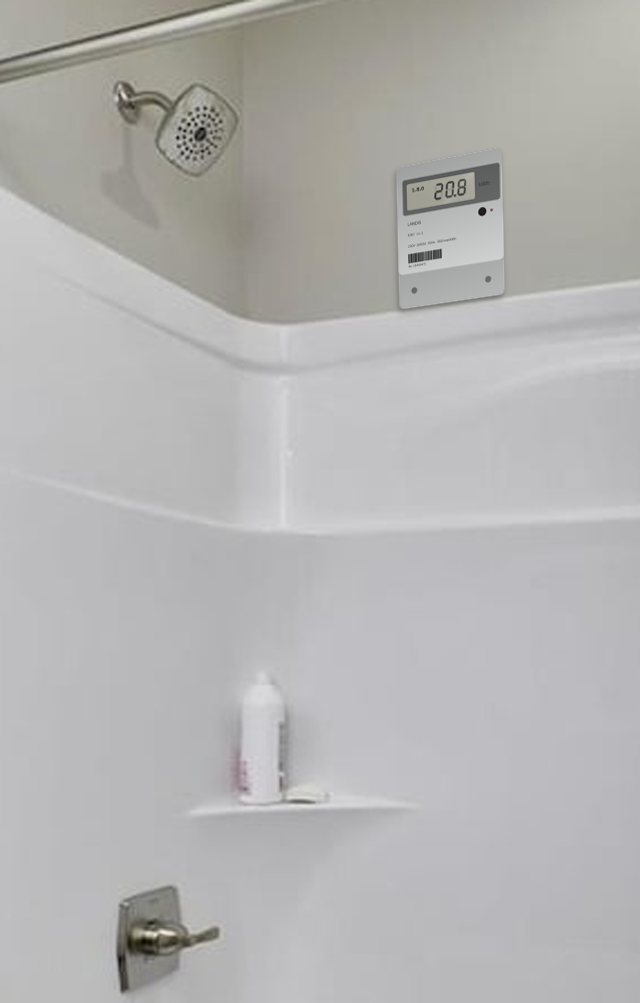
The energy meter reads 20.8kWh
